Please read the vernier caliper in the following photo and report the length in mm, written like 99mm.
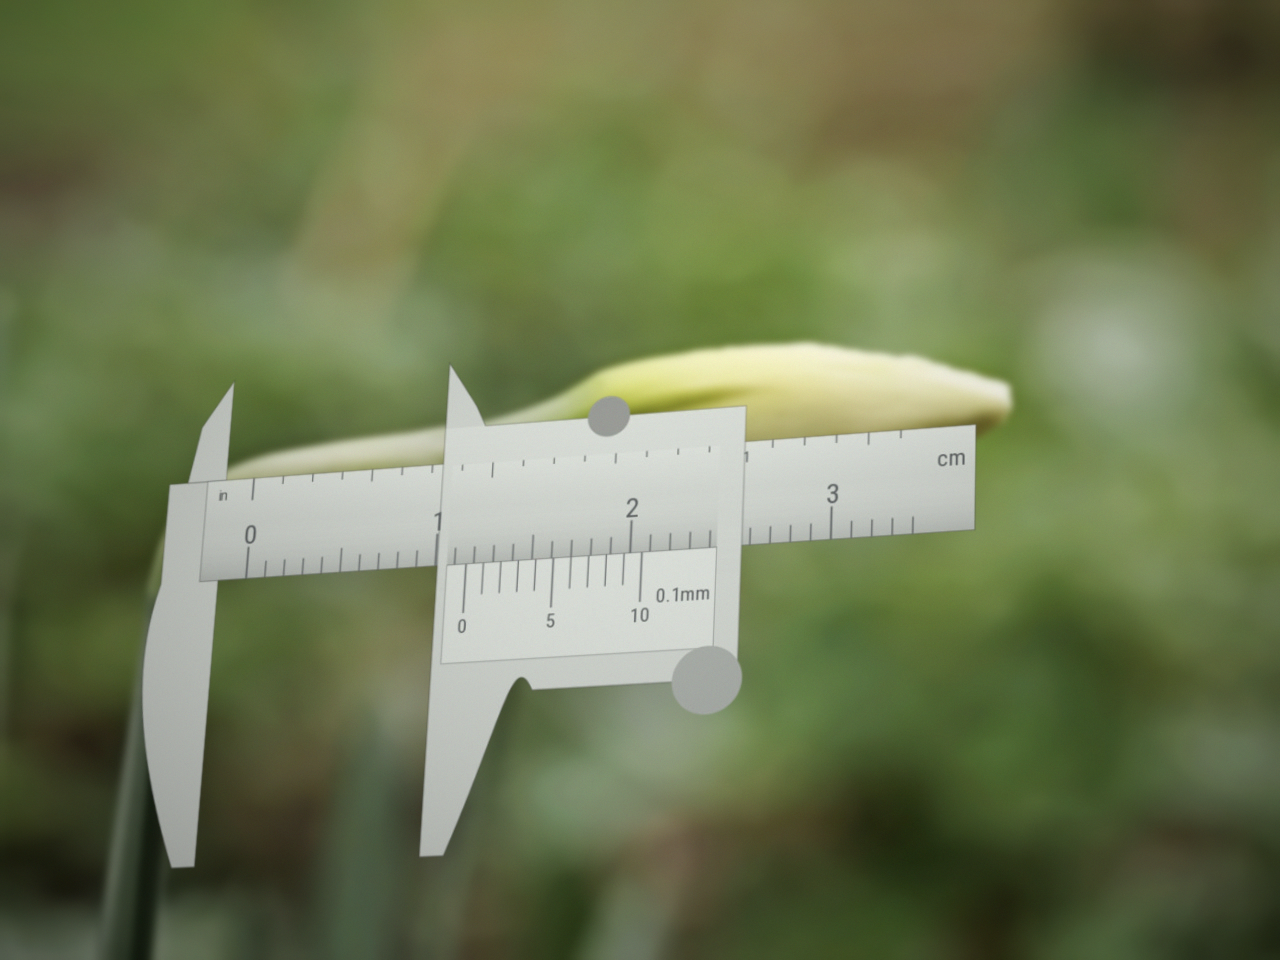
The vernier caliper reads 11.6mm
